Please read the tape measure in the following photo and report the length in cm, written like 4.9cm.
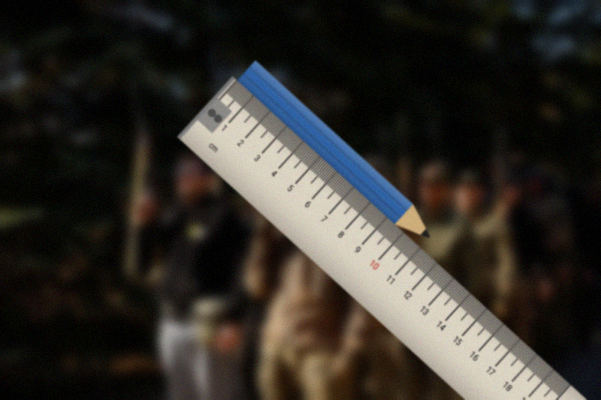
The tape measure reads 11cm
